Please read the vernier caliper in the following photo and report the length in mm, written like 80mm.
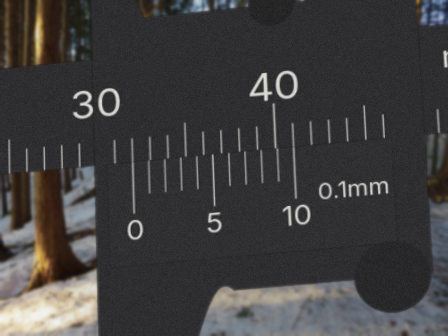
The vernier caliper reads 32.0mm
